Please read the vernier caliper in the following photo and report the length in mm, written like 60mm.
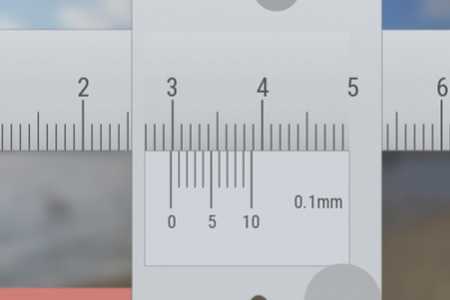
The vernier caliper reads 29.8mm
